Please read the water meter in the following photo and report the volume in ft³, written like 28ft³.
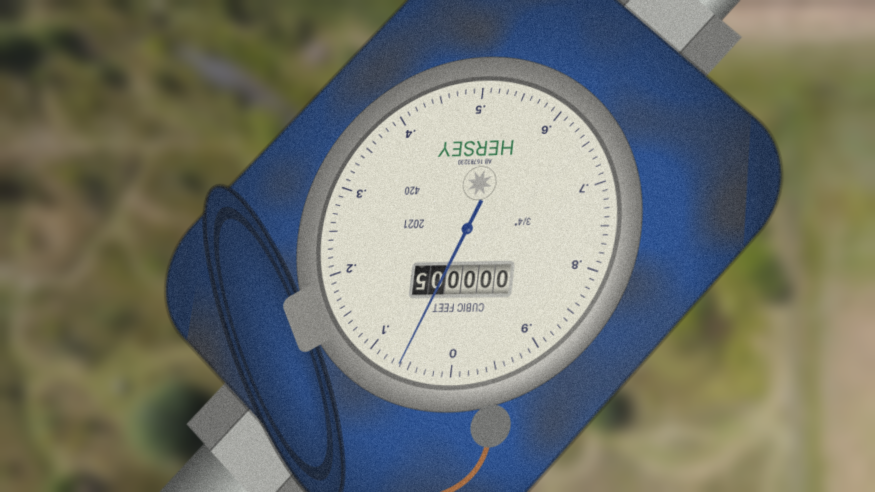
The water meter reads 5.06ft³
